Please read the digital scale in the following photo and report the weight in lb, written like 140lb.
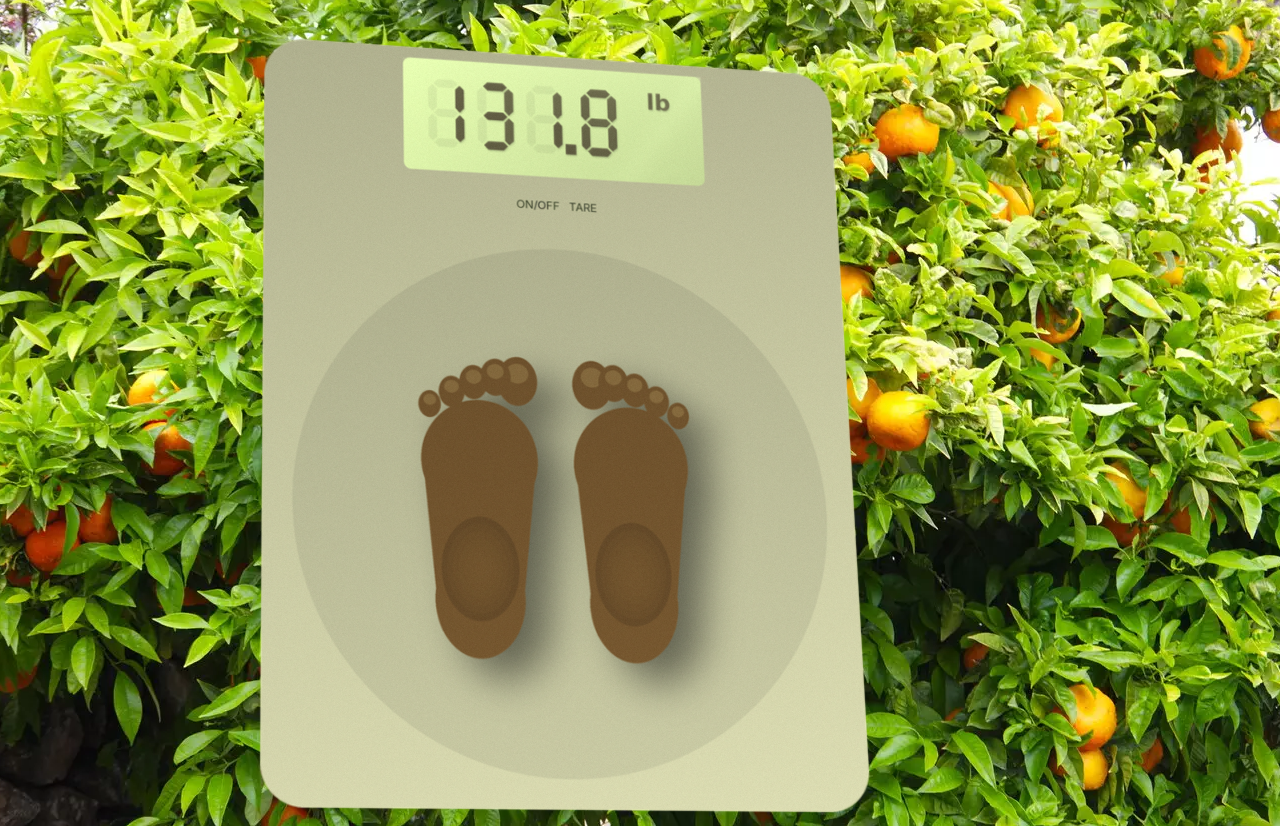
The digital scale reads 131.8lb
